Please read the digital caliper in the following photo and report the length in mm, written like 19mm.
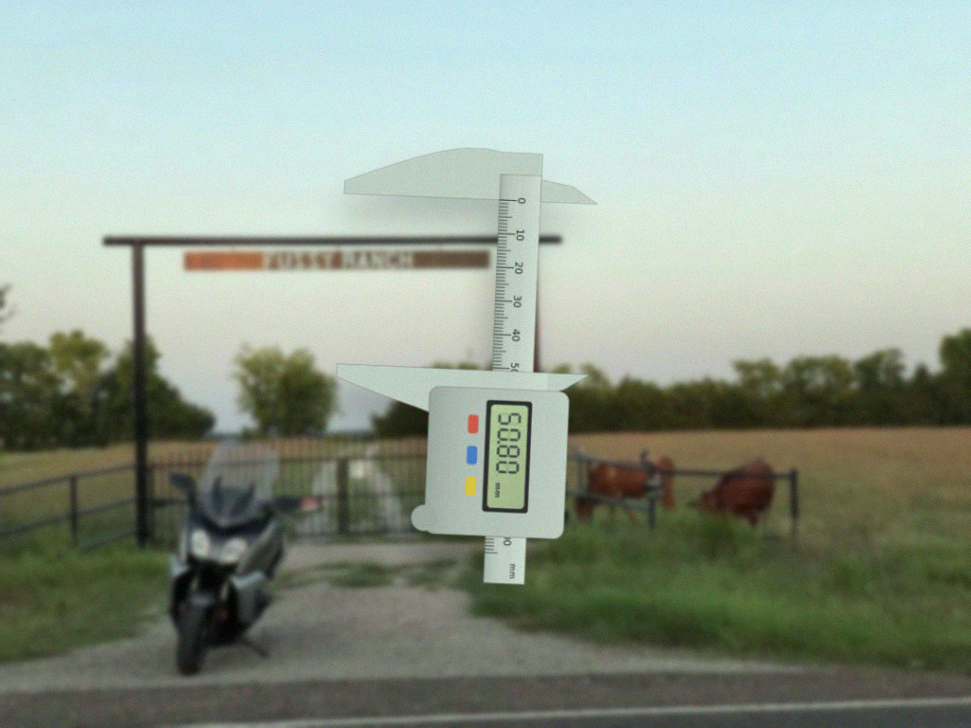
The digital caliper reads 50.80mm
